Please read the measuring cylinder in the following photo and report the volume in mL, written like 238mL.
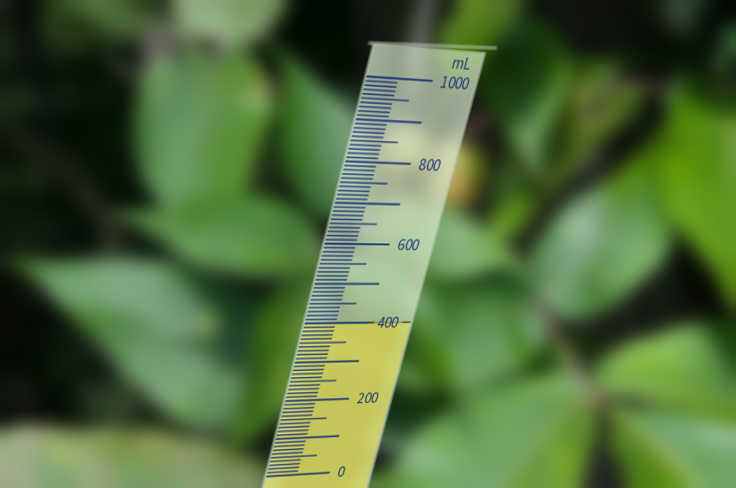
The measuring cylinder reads 400mL
